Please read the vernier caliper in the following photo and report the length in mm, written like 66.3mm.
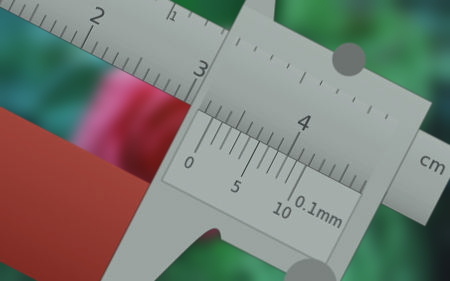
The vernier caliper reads 32.8mm
